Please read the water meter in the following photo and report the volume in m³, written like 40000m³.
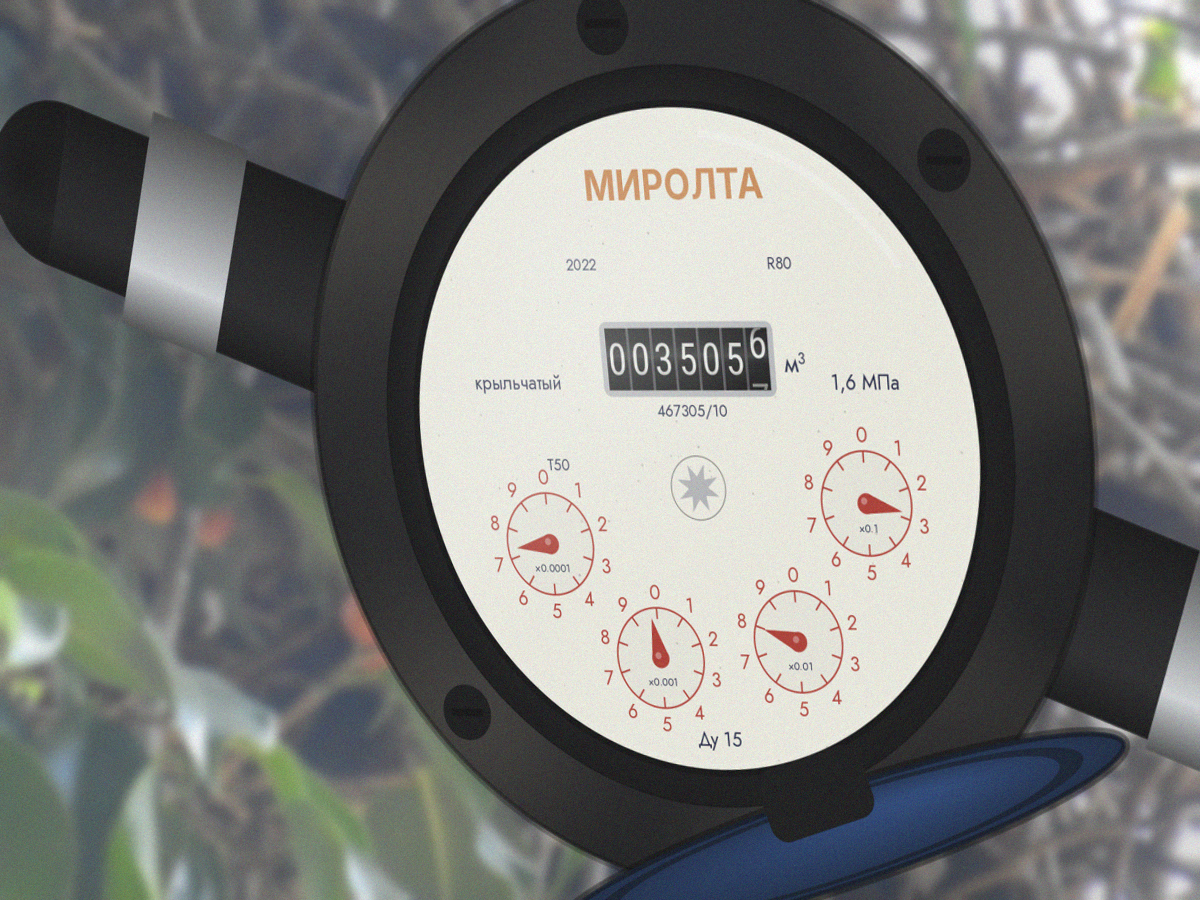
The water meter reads 35056.2797m³
